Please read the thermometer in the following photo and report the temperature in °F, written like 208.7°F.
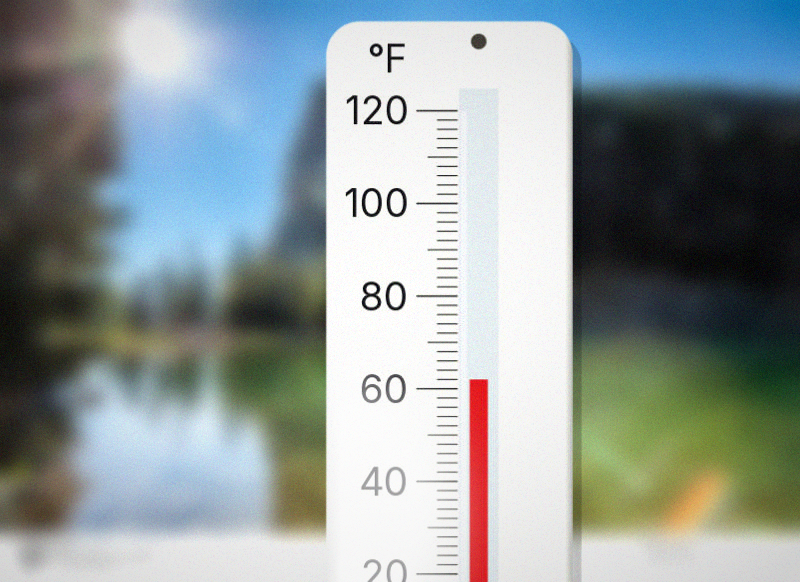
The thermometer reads 62°F
